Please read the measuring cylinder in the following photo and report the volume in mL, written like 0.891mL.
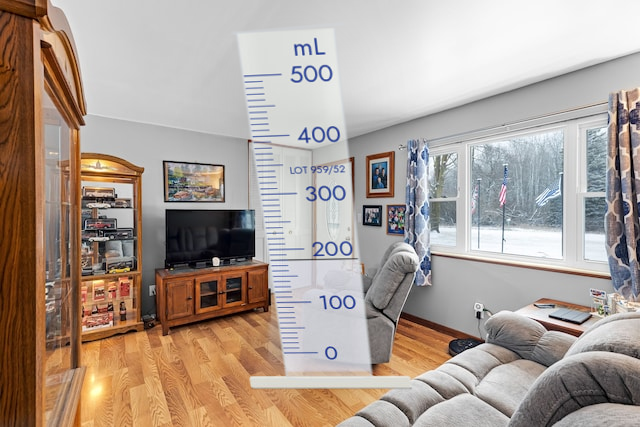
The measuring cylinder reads 180mL
